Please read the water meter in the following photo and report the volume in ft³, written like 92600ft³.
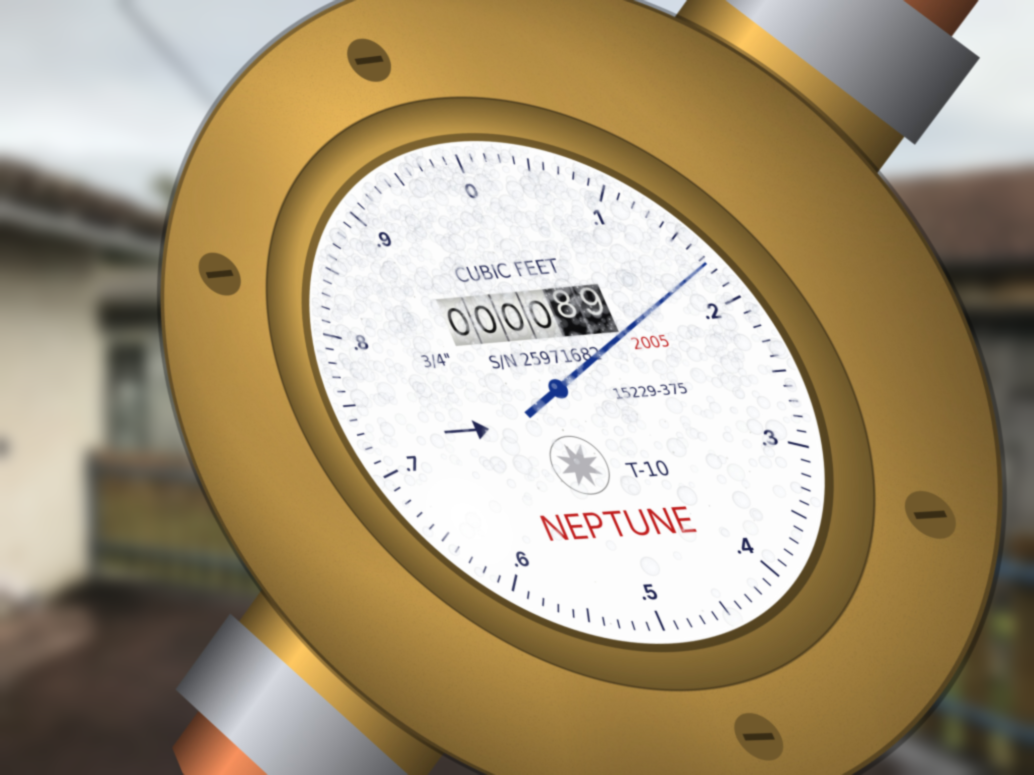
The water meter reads 89.17ft³
